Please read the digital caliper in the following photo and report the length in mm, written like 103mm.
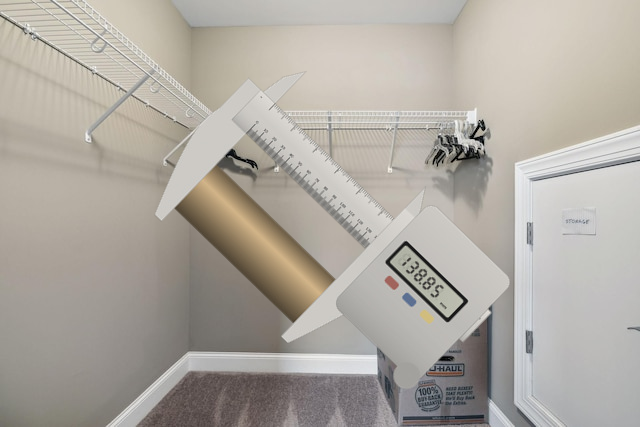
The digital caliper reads 138.85mm
